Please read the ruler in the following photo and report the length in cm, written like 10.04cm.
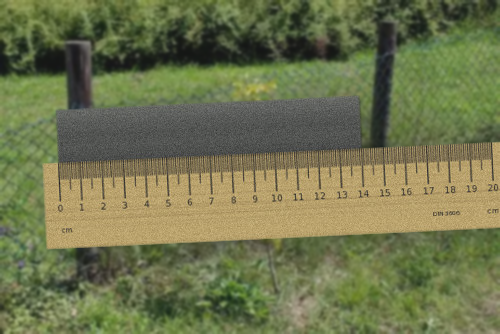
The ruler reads 14cm
